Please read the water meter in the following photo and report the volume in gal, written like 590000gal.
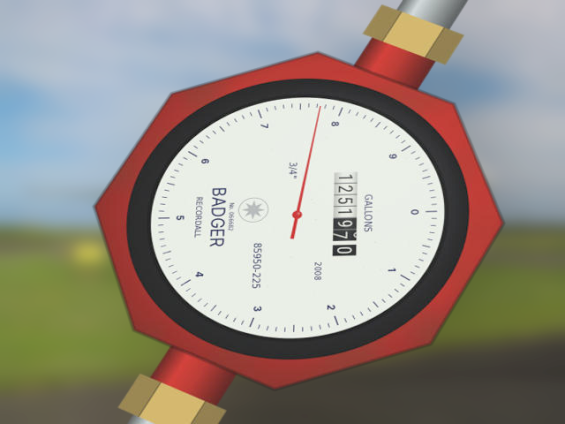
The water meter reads 1251967.7gal
